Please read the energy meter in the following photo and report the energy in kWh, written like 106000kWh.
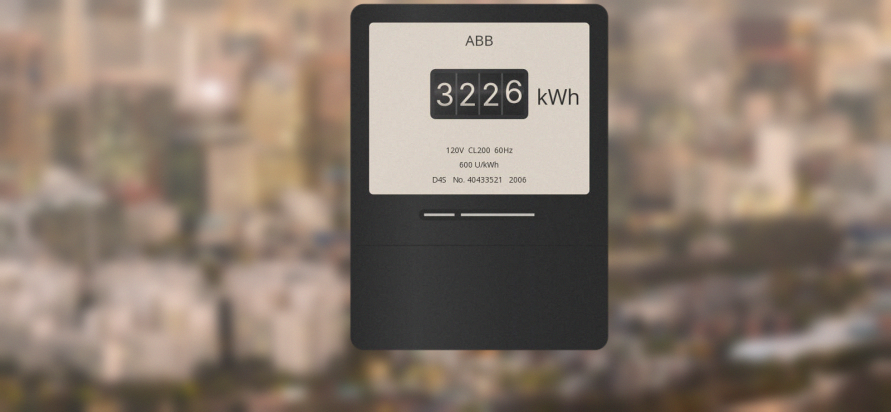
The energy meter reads 3226kWh
